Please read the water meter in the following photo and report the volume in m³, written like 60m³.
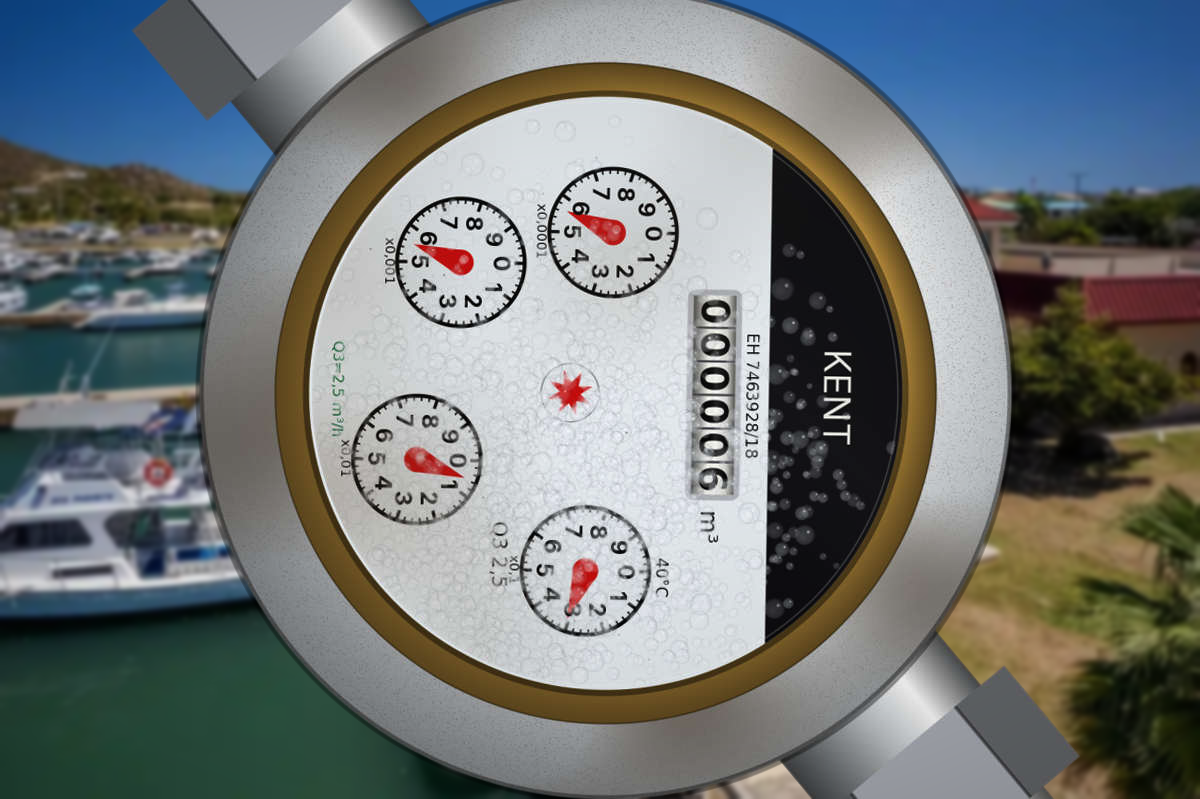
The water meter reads 6.3055m³
